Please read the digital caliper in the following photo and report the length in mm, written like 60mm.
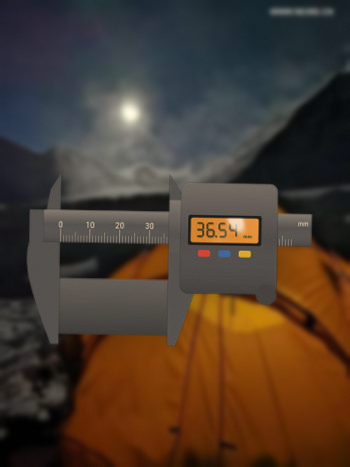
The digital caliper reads 36.54mm
